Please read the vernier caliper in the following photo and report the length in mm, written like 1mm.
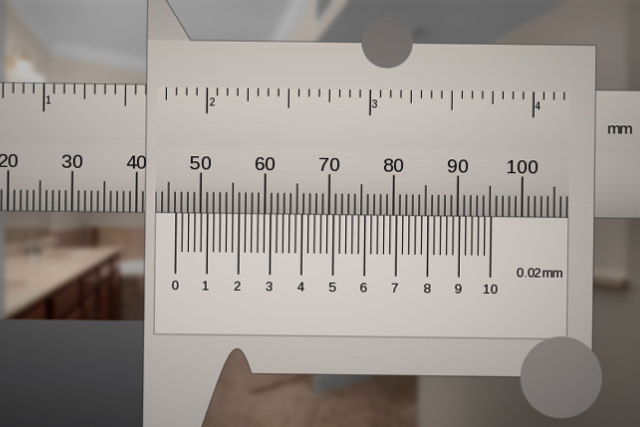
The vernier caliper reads 46.2mm
